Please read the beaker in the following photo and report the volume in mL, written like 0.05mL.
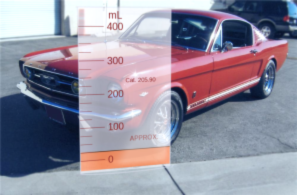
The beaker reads 25mL
